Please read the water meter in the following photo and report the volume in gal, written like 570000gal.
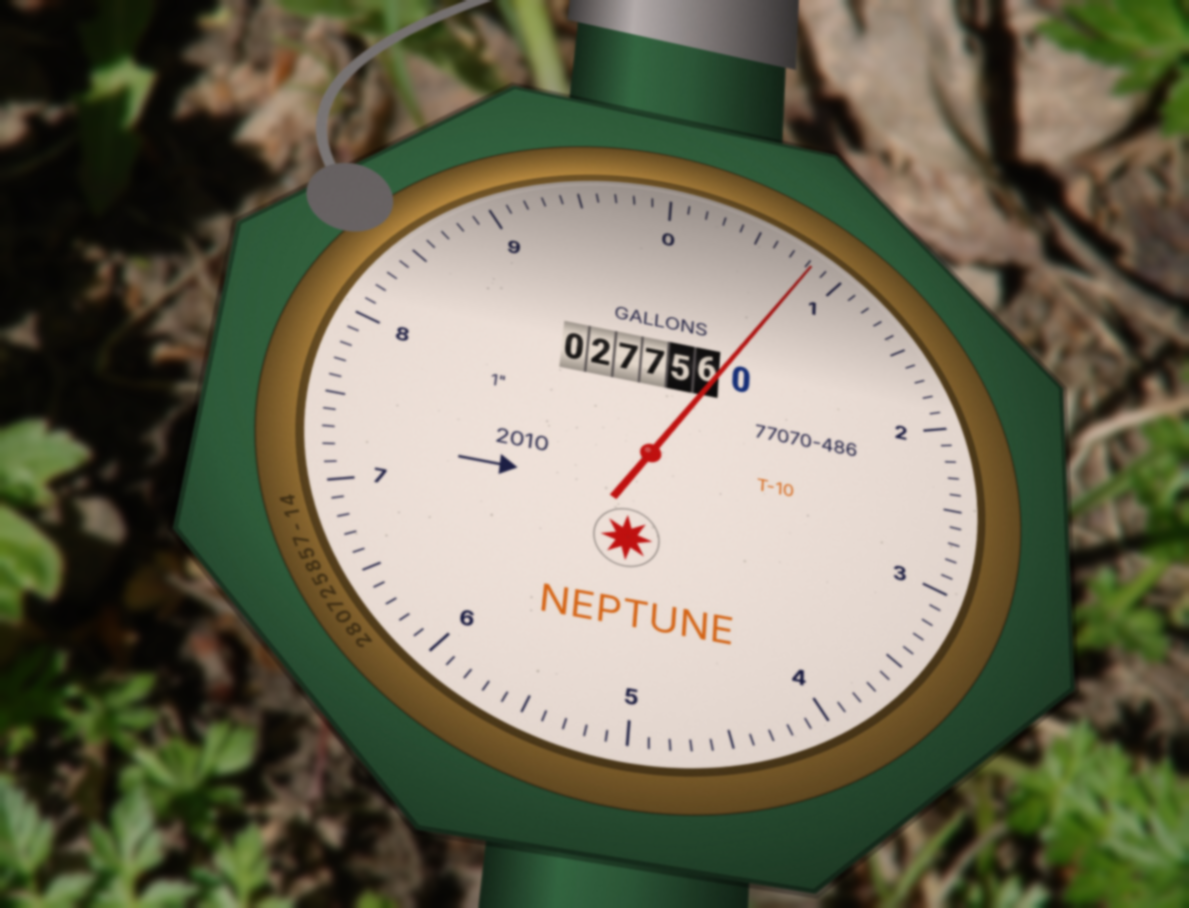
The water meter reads 277560.8gal
